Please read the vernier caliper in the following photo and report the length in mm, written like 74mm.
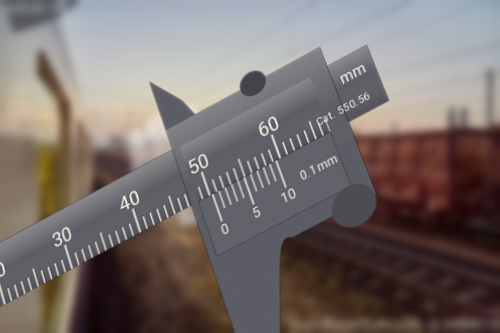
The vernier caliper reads 50.4mm
